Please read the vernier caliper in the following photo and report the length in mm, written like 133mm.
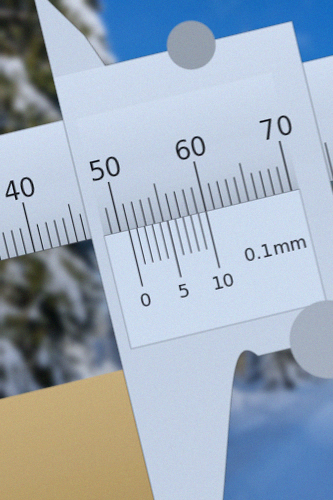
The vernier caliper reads 51.0mm
